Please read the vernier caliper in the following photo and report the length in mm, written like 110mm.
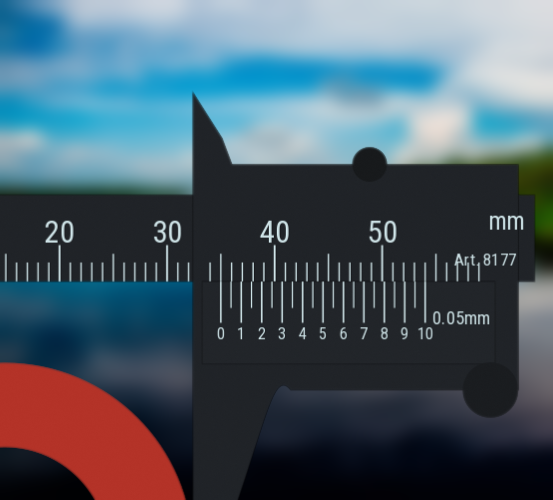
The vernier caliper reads 35.0mm
